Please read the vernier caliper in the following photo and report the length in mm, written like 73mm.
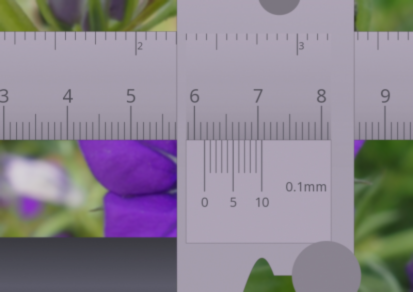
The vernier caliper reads 61.6mm
